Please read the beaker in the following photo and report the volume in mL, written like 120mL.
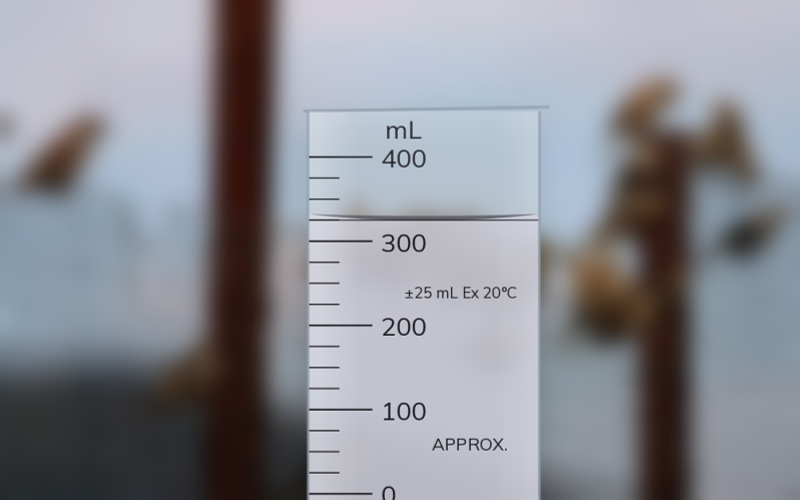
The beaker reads 325mL
